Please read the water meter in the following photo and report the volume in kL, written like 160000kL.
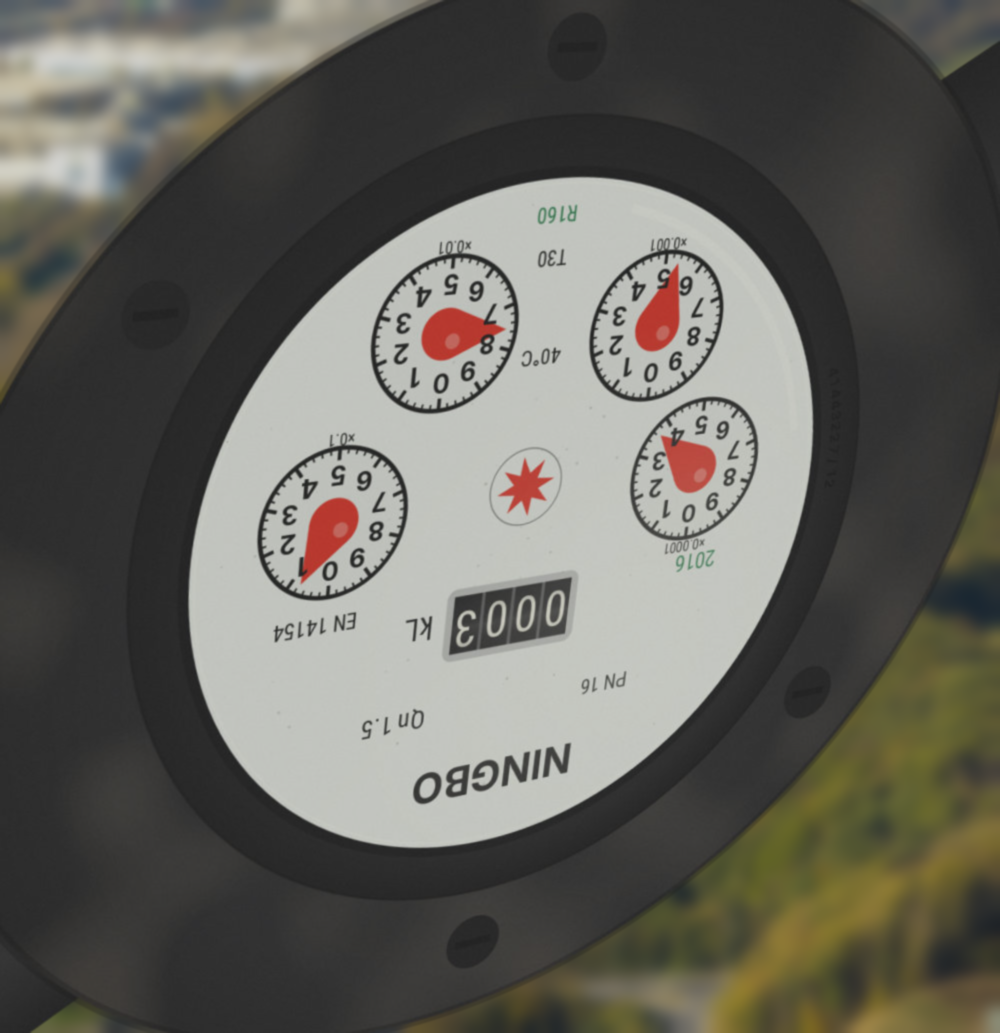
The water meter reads 3.0753kL
